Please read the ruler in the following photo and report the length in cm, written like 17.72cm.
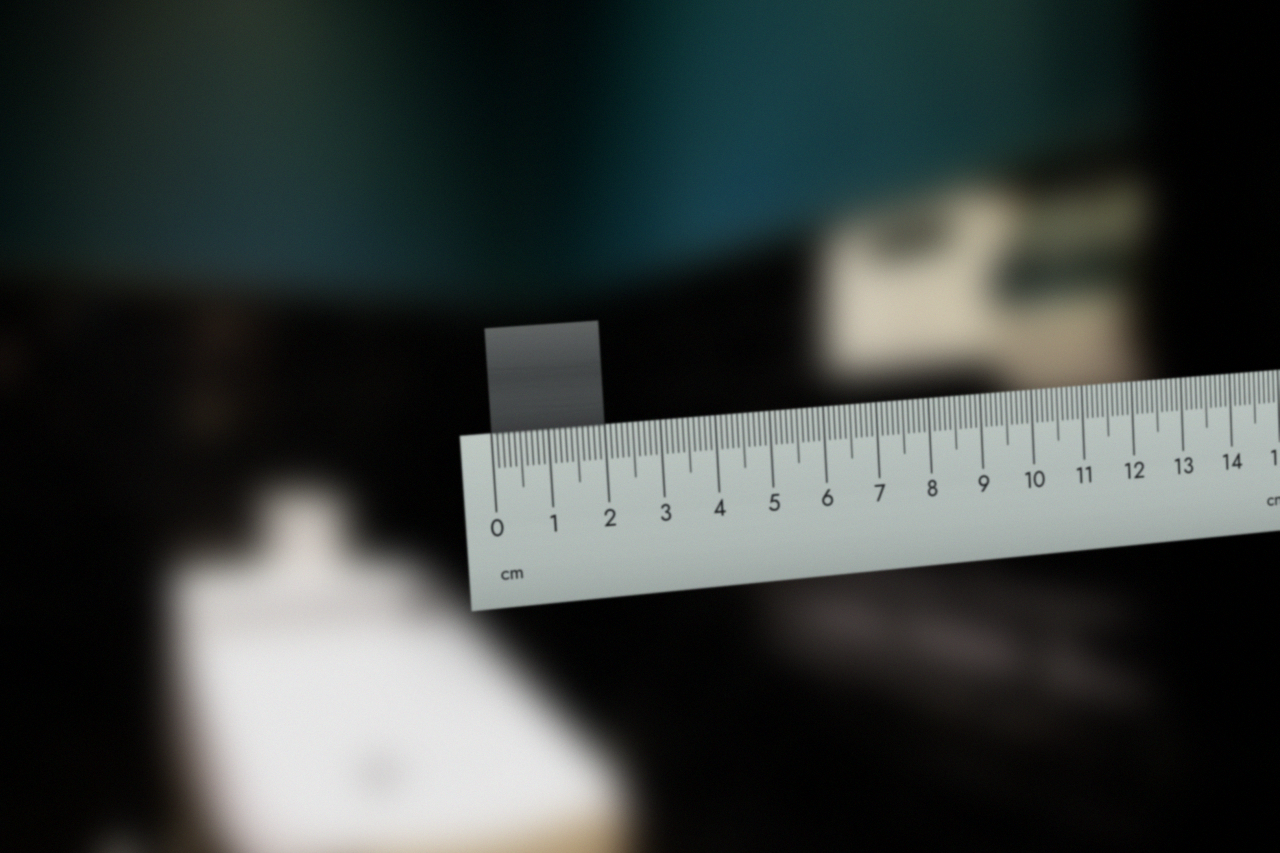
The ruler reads 2cm
